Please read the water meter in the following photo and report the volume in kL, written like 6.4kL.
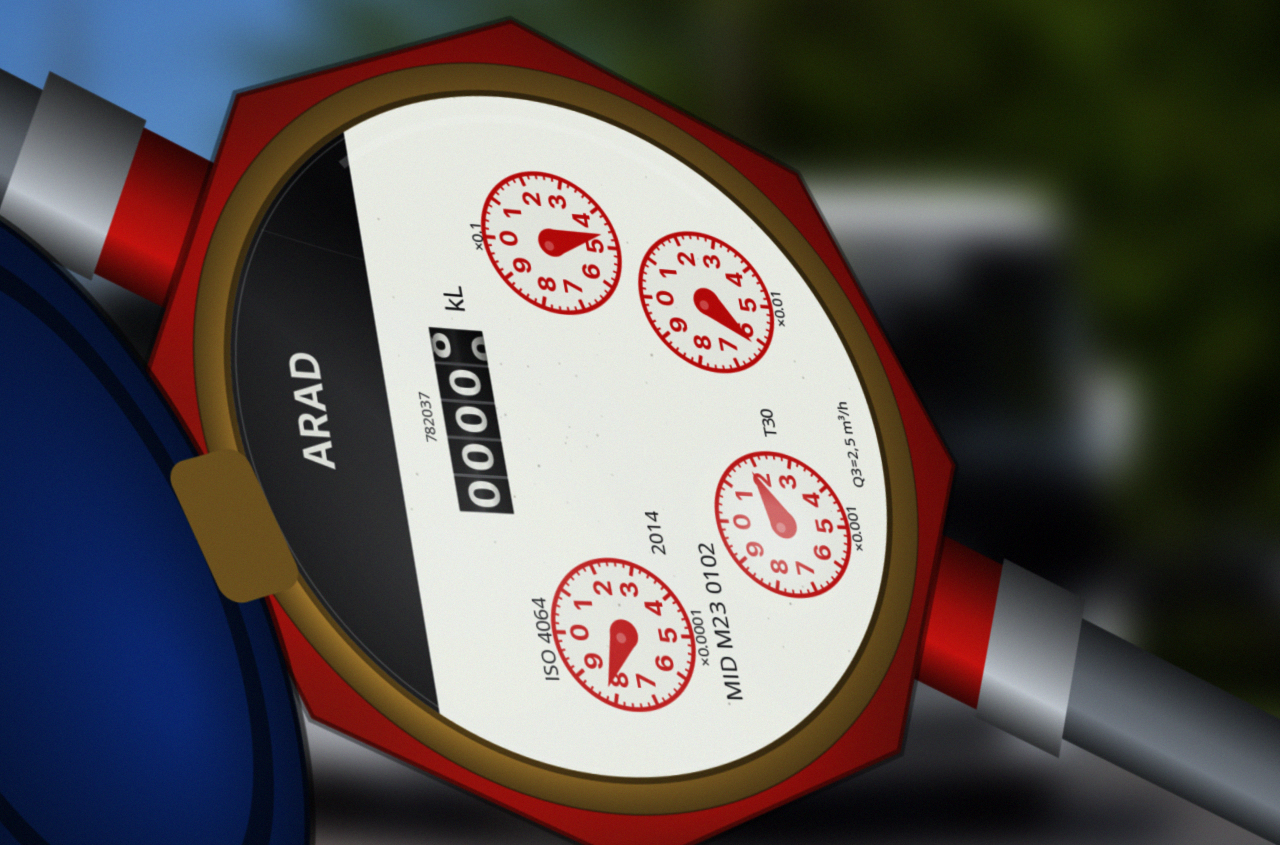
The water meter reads 8.4618kL
